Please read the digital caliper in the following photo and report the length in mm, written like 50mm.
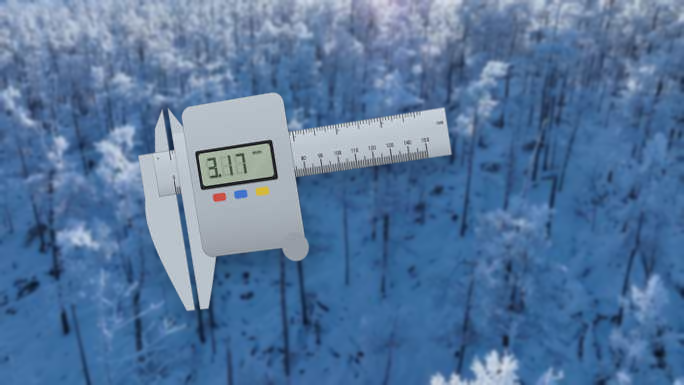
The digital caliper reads 3.17mm
